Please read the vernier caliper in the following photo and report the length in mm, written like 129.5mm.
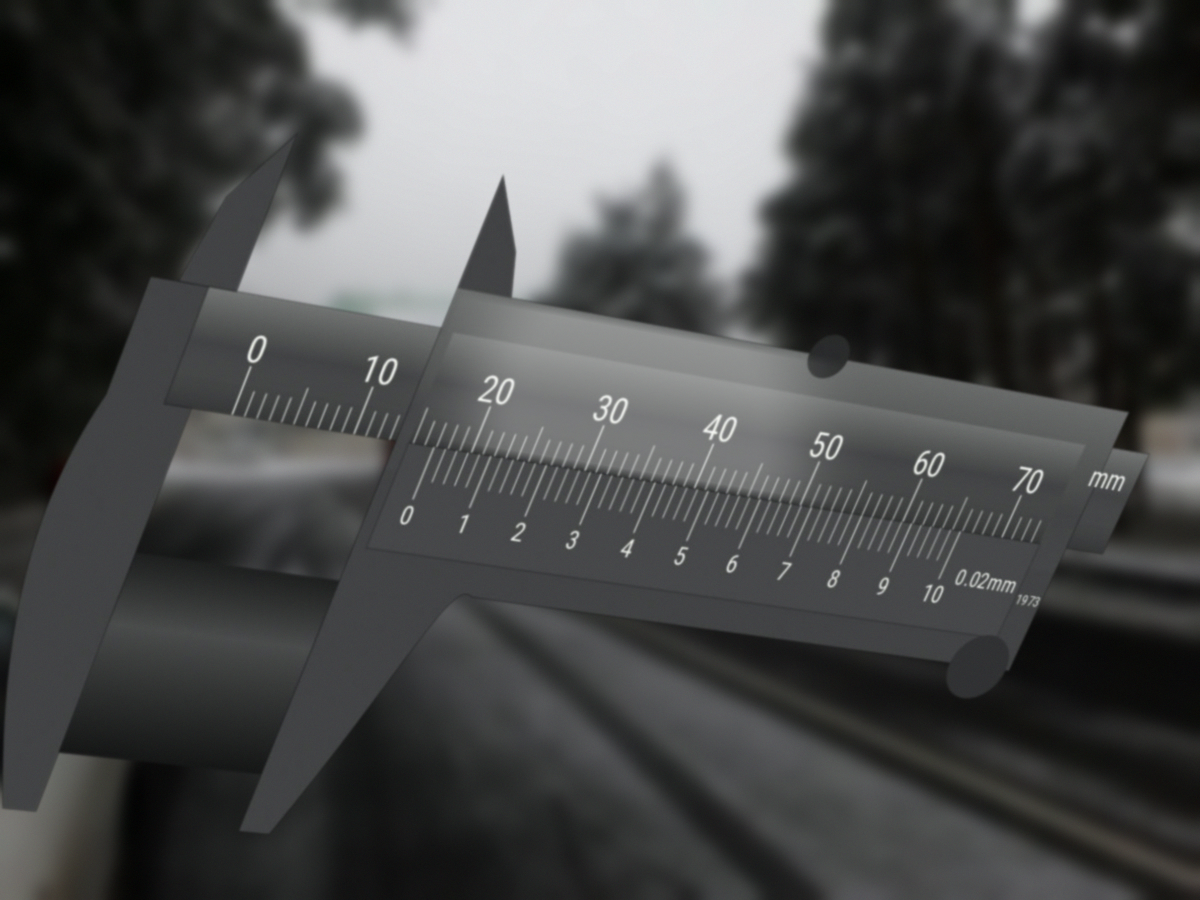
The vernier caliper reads 16.8mm
